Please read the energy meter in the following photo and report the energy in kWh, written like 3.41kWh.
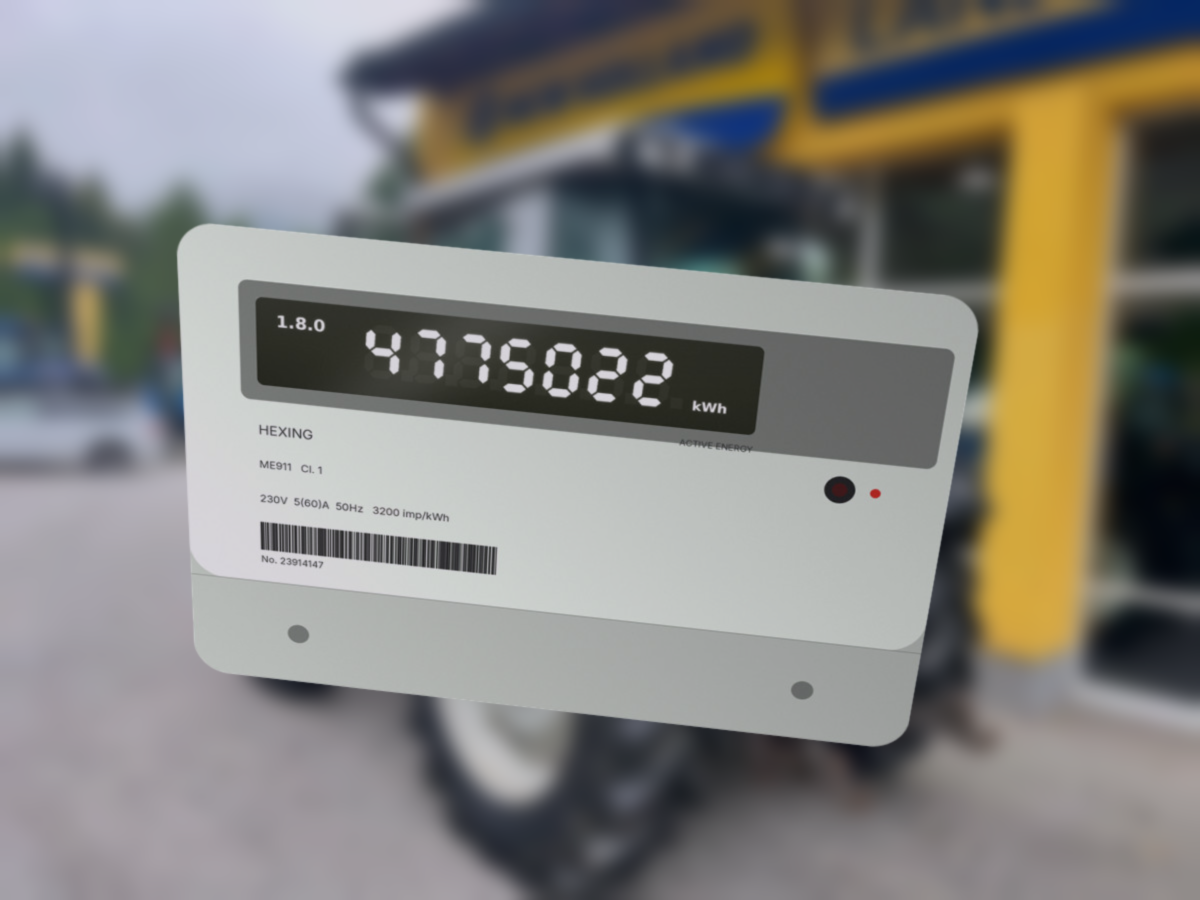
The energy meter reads 4775022kWh
